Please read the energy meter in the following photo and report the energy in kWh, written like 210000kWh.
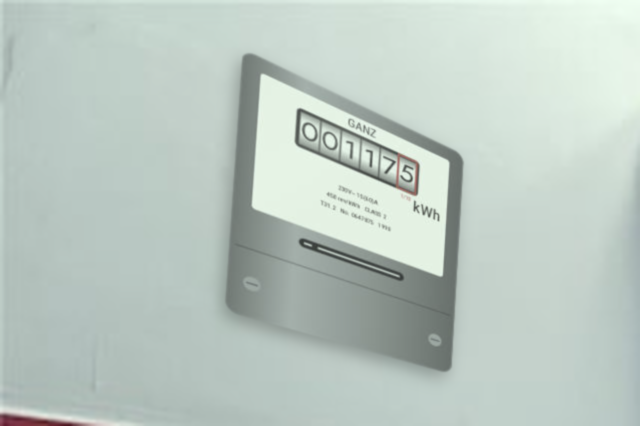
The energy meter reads 117.5kWh
